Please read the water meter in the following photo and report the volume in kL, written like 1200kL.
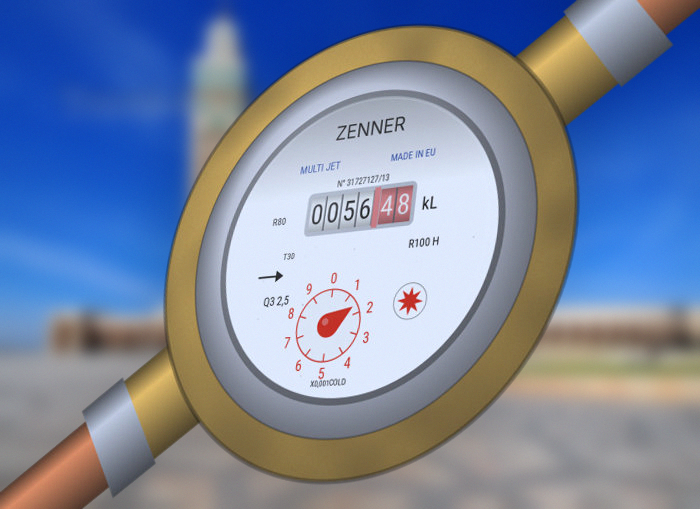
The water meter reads 56.481kL
